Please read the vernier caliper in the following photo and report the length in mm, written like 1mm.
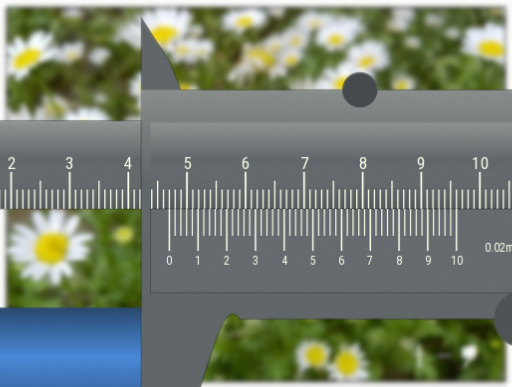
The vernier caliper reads 47.0mm
